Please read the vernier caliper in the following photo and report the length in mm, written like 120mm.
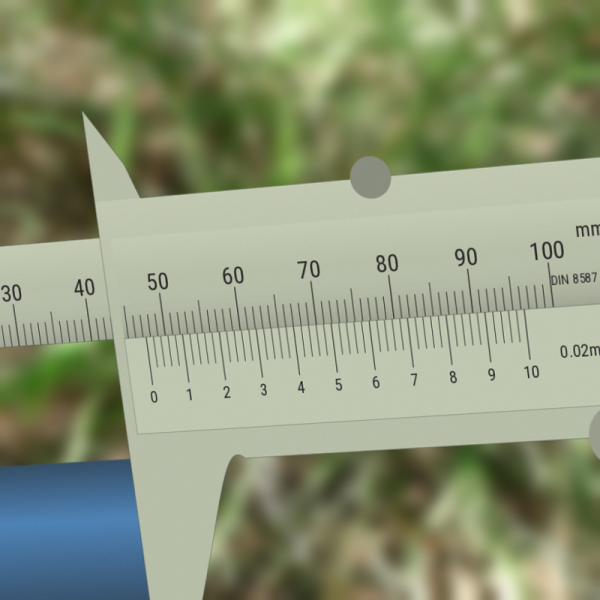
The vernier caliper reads 47.4mm
